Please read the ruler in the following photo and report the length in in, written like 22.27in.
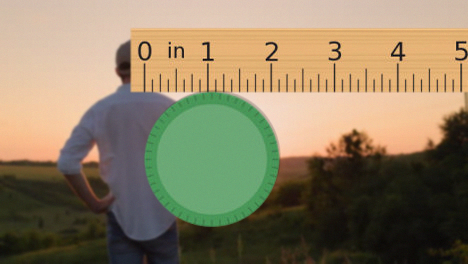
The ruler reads 2.125in
